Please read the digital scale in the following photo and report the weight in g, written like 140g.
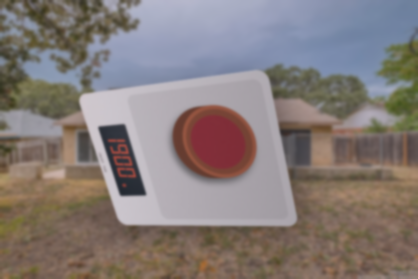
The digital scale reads 1900g
